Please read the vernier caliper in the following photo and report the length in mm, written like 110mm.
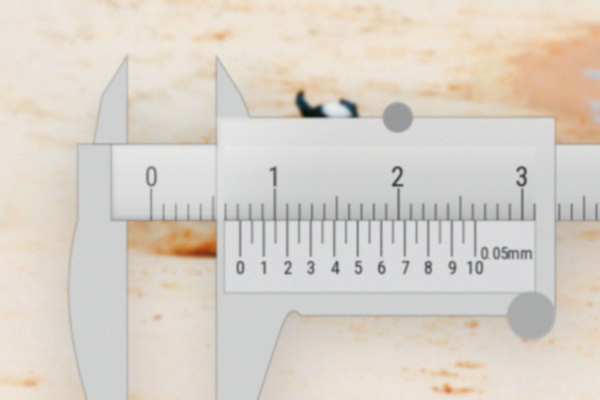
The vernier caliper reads 7.2mm
